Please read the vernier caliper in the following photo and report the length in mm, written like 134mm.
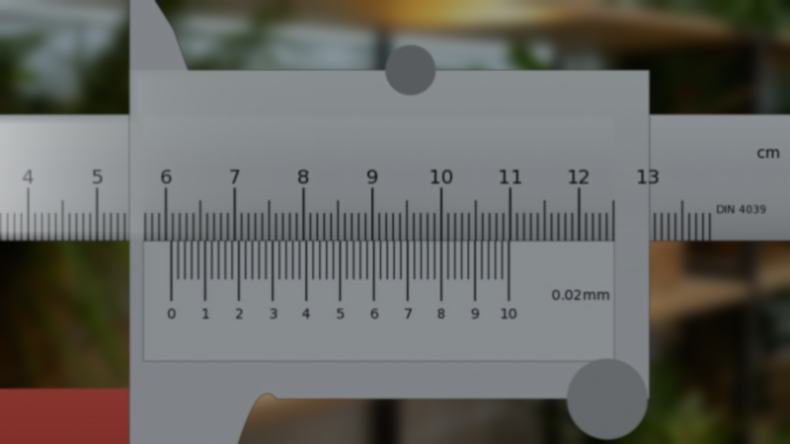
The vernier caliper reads 60.8mm
